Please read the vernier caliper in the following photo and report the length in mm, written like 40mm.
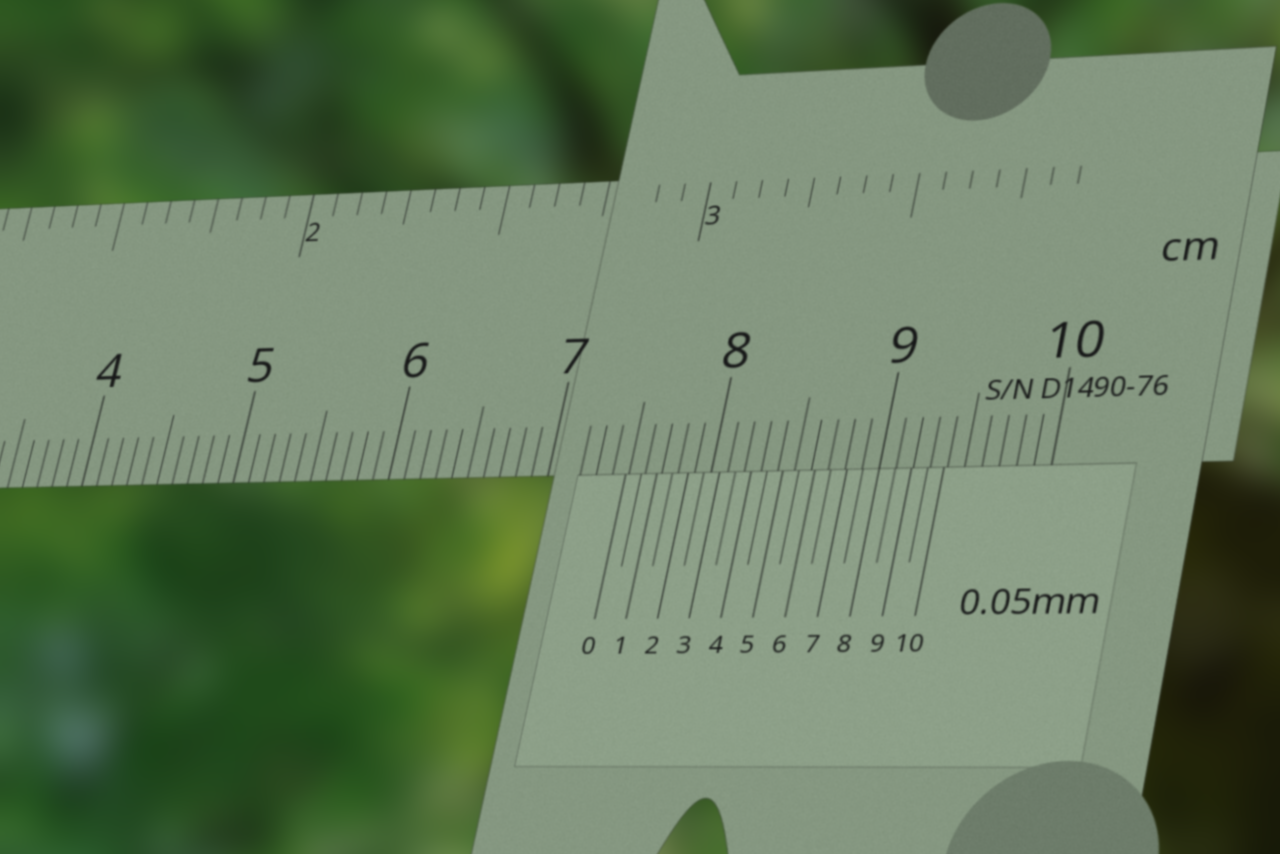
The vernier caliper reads 74.8mm
